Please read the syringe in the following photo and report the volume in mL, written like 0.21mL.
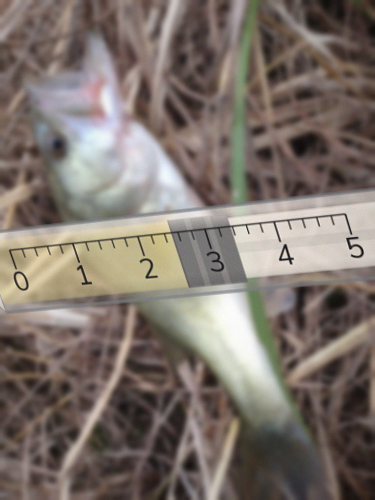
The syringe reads 2.5mL
